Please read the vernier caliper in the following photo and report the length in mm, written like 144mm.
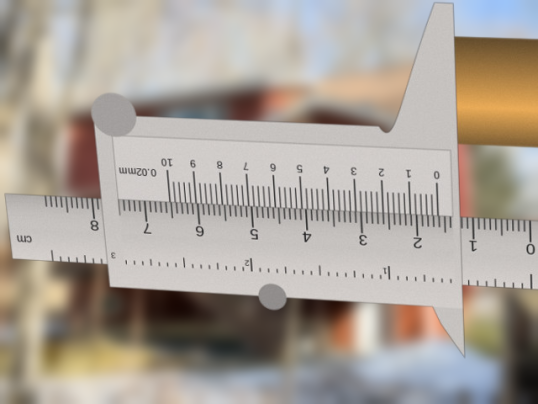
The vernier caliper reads 16.2mm
